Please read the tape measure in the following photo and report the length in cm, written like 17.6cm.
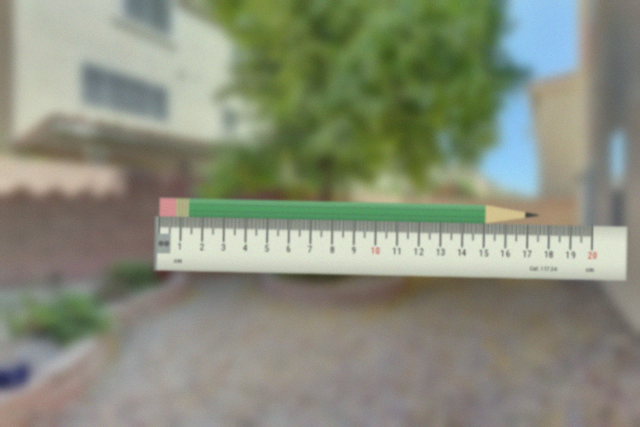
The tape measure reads 17.5cm
